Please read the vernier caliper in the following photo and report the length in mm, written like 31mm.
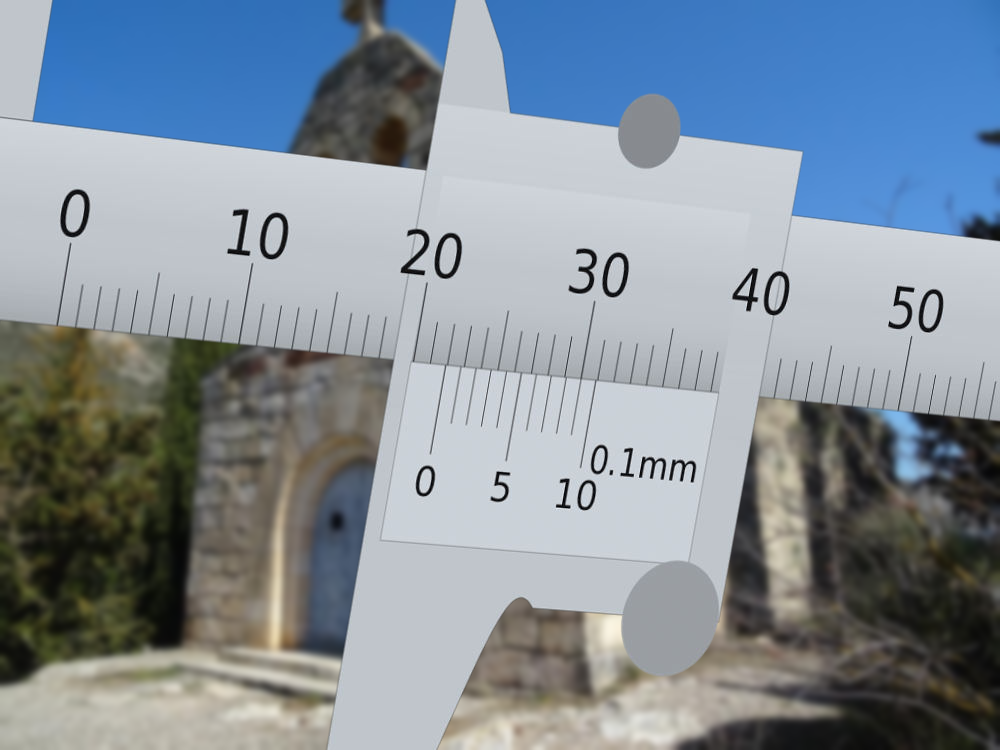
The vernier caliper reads 21.9mm
